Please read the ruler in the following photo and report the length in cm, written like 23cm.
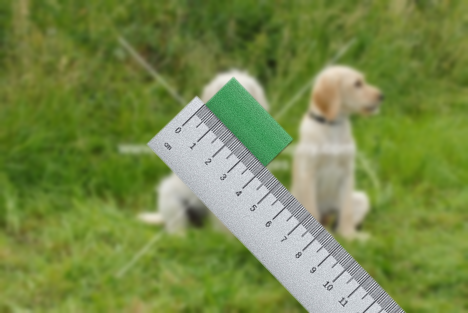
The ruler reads 4cm
